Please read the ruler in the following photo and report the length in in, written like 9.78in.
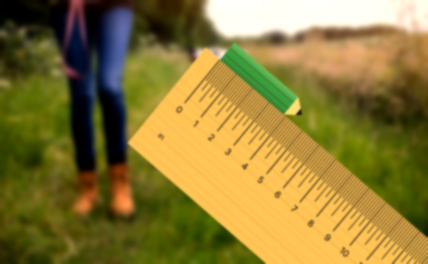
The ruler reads 4.5in
